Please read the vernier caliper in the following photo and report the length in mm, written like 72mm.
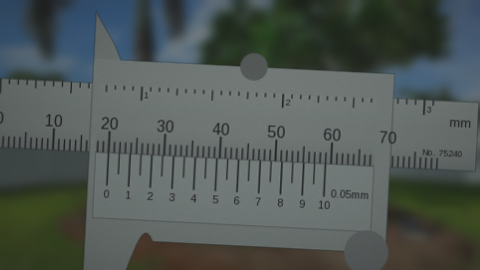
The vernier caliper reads 20.0mm
